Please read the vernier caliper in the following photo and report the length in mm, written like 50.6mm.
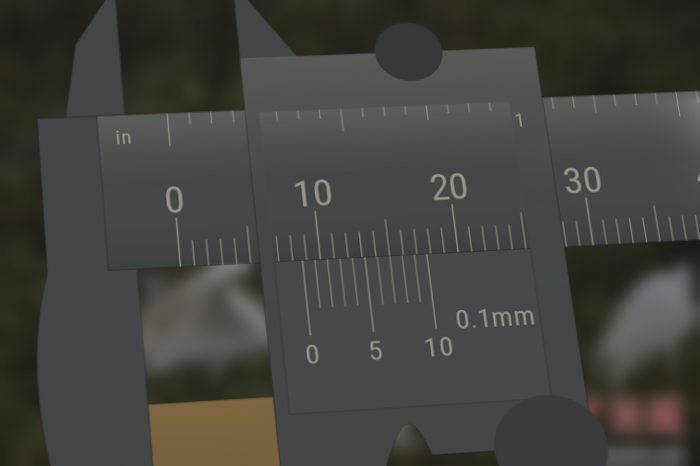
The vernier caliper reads 8.7mm
